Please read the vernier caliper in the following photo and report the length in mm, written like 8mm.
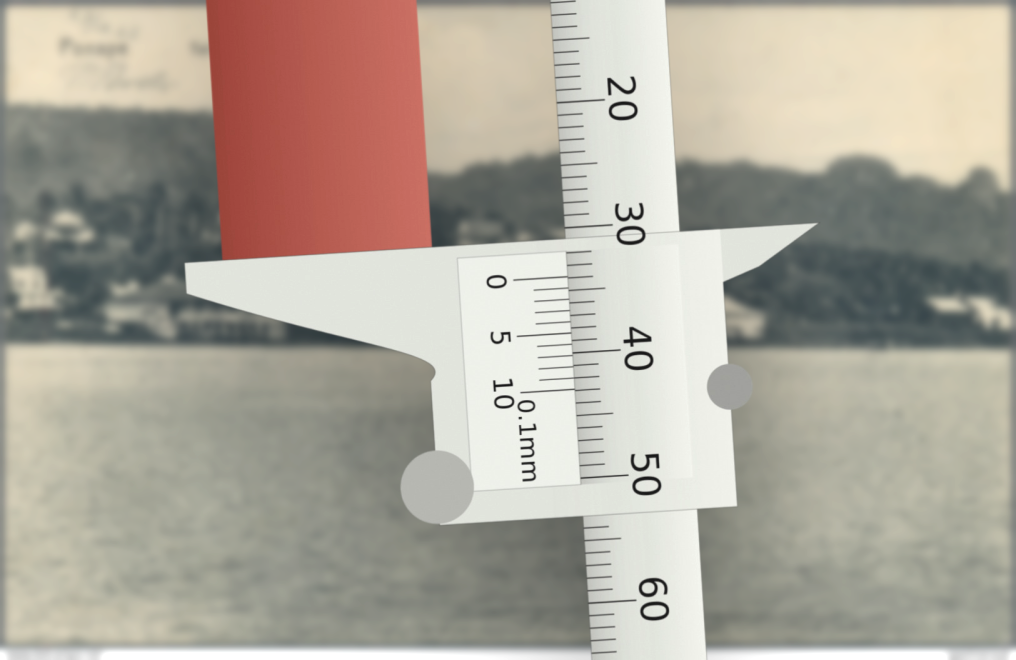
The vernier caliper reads 33.9mm
